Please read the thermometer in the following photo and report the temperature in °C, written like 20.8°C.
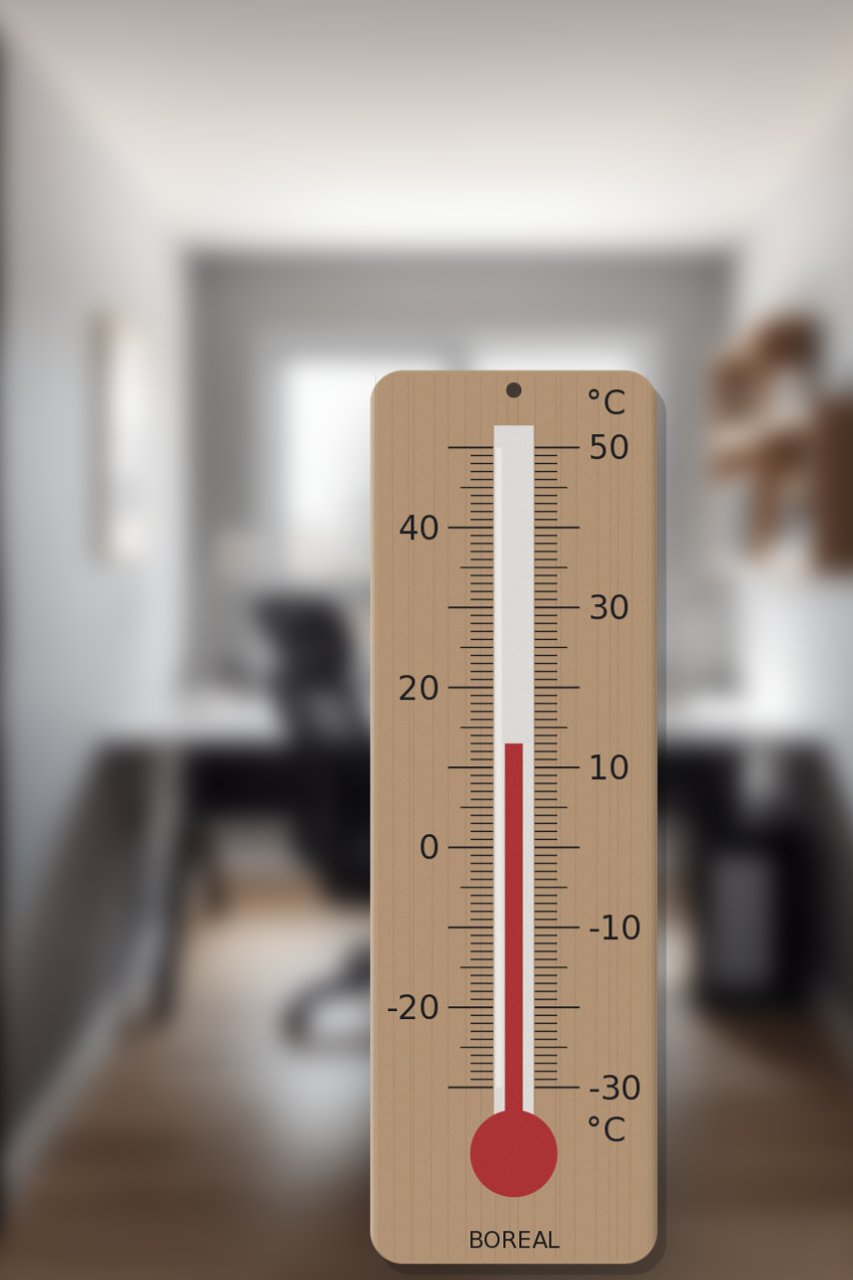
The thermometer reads 13°C
